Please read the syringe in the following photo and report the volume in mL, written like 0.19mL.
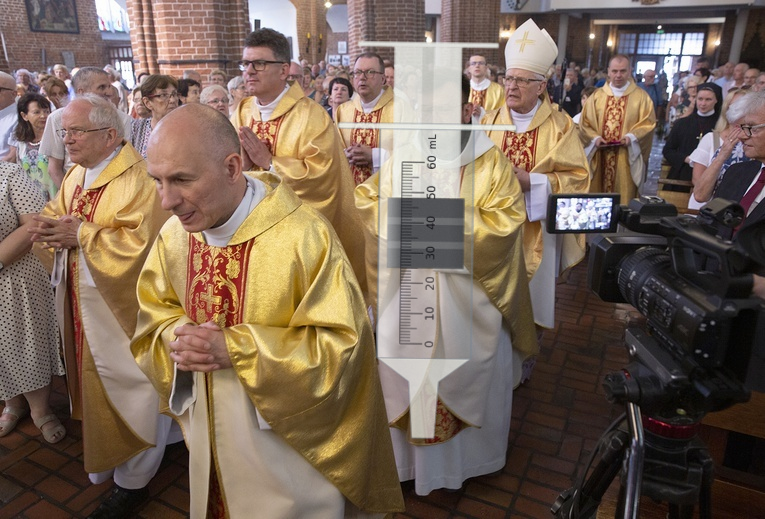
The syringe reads 25mL
